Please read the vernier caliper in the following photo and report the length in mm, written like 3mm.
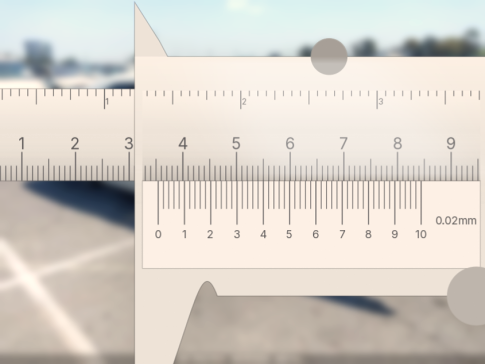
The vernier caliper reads 35.4mm
